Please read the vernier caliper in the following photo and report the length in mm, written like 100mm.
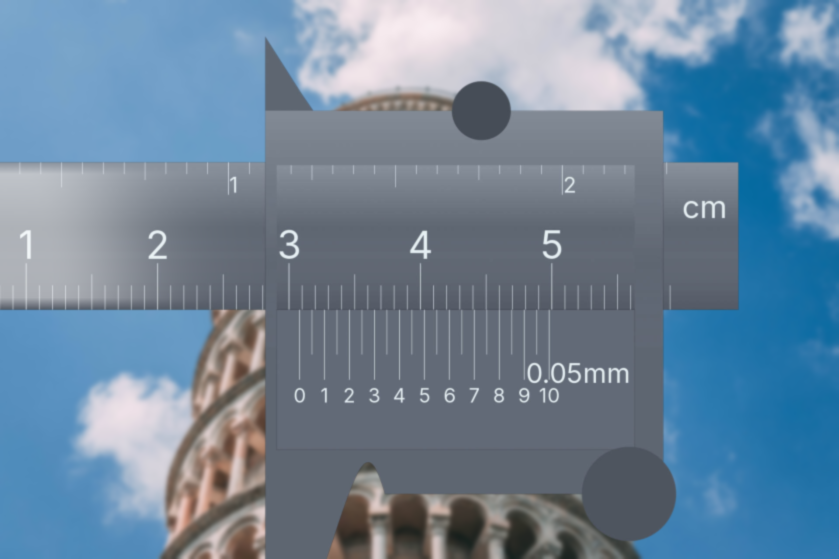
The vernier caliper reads 30.8mm
